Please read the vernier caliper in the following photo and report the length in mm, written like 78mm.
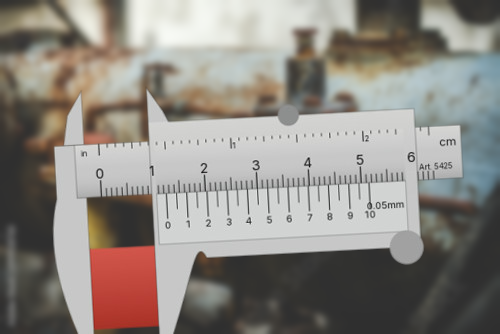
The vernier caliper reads 12.5mm
